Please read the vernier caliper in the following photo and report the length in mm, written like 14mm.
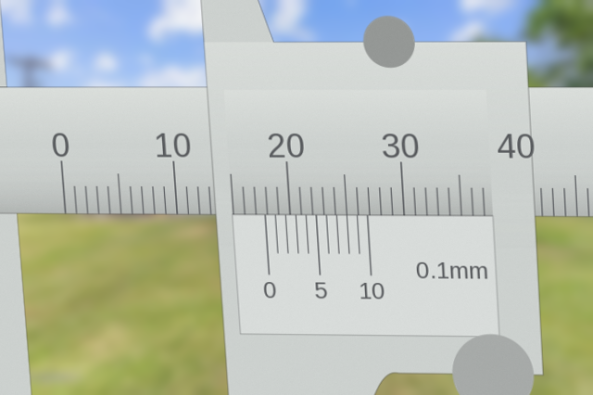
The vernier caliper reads 17.8mm
